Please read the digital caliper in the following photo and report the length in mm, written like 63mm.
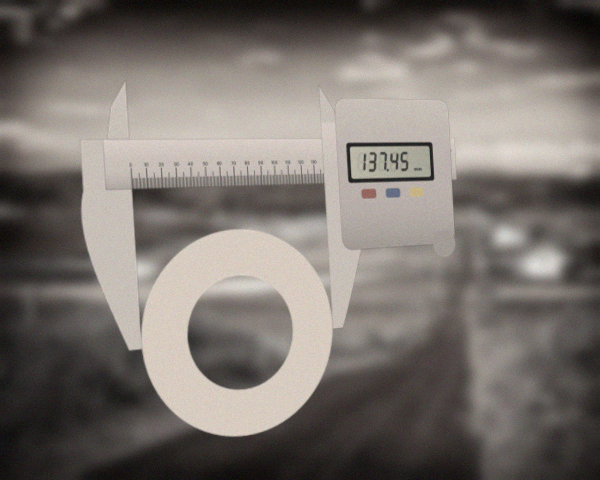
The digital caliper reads 137.45mm
